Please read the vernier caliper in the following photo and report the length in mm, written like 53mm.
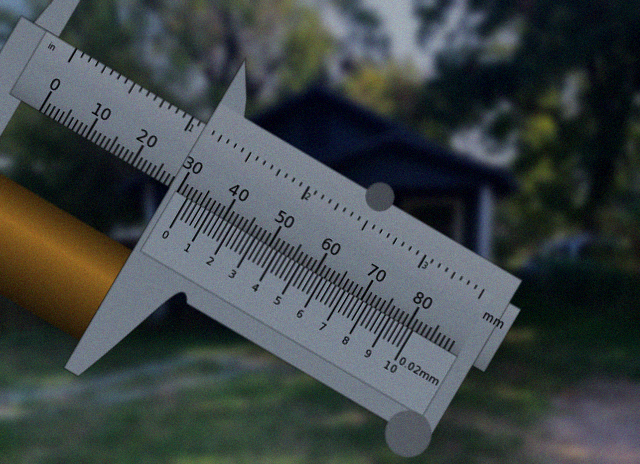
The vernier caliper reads 32.2mm
